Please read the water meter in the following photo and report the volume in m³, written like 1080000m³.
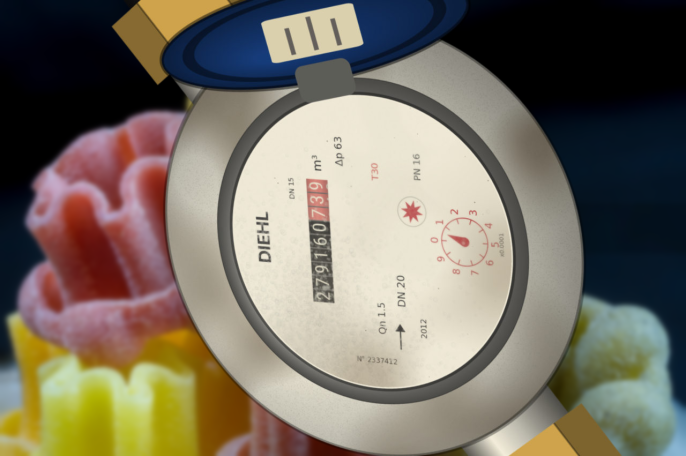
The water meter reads 279160.7390m³
